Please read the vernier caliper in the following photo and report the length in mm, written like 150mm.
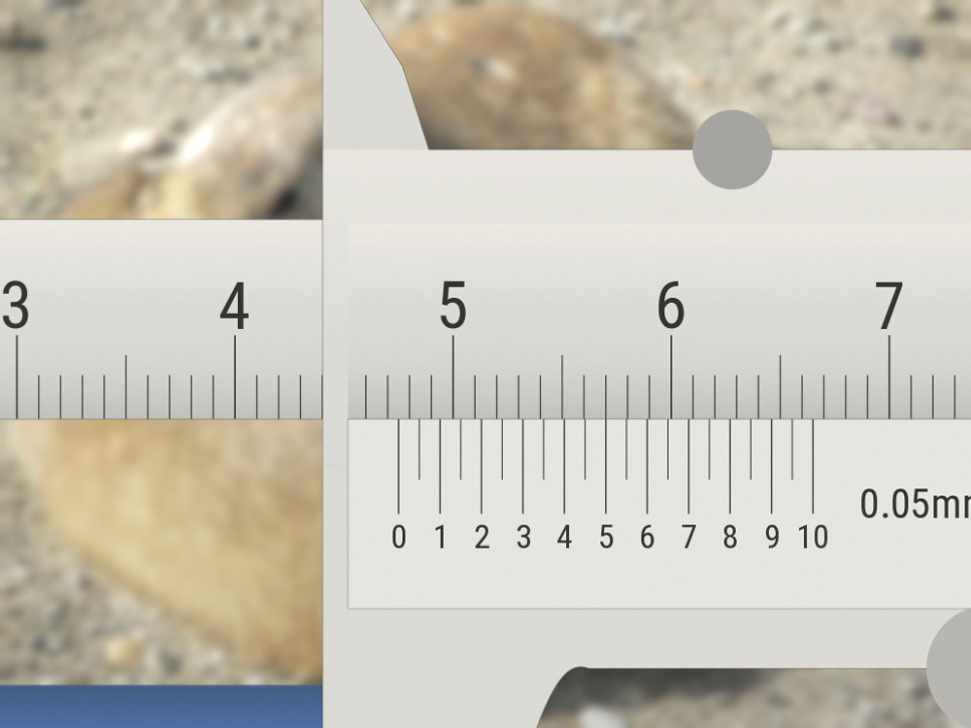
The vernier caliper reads 47.5mm
